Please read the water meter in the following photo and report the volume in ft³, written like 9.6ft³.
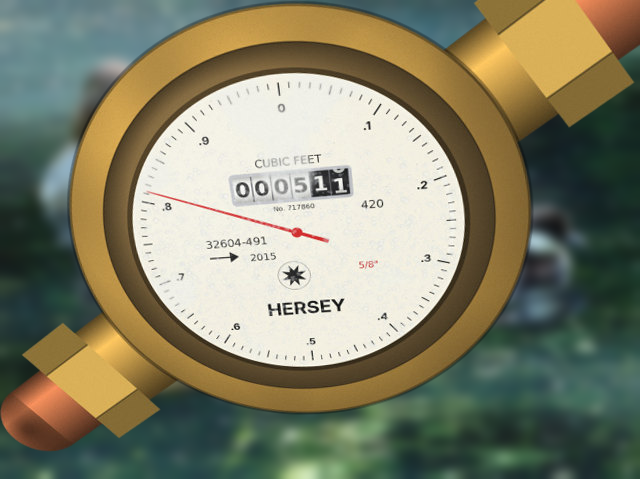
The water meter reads 510.81ft³
